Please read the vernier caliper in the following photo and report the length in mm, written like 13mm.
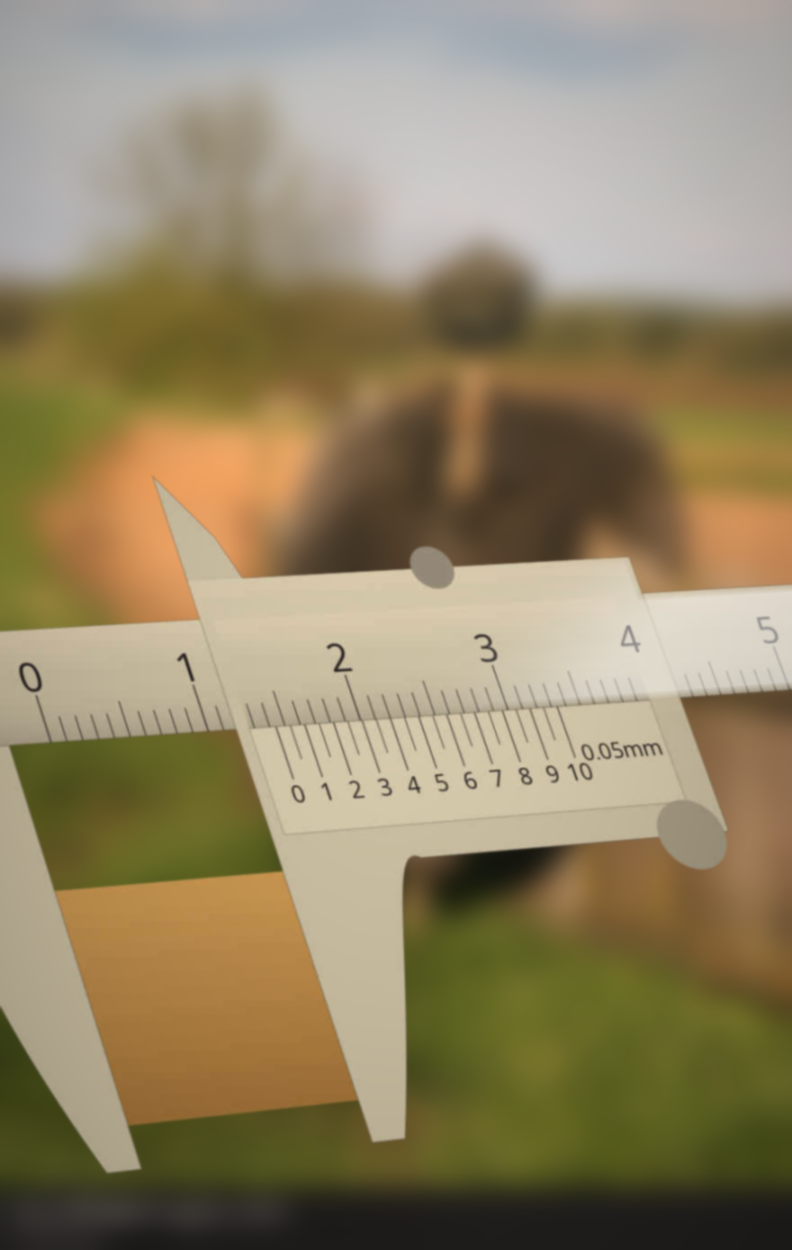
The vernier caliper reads 14.4mm
